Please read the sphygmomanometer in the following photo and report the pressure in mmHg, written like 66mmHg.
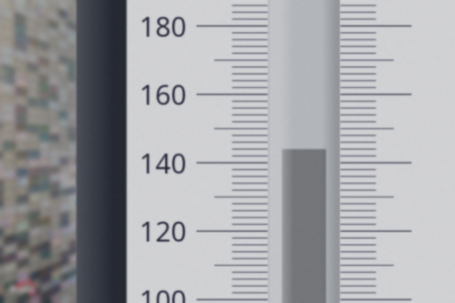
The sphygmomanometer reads 144mmHg
